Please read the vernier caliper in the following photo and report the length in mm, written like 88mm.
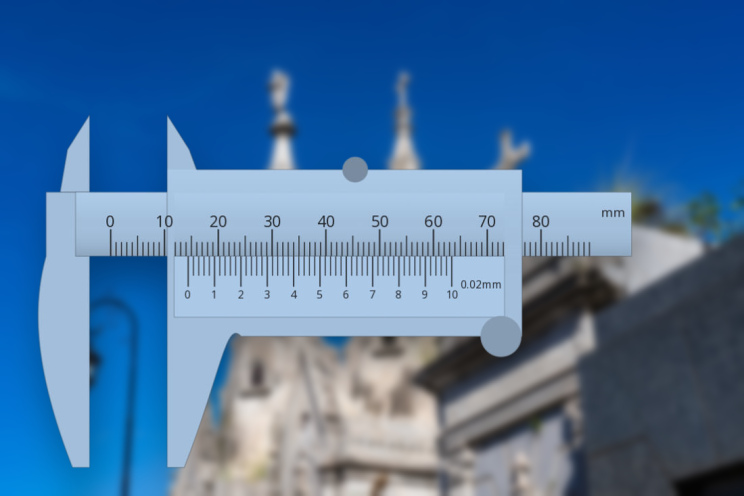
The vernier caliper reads 14.4mm
